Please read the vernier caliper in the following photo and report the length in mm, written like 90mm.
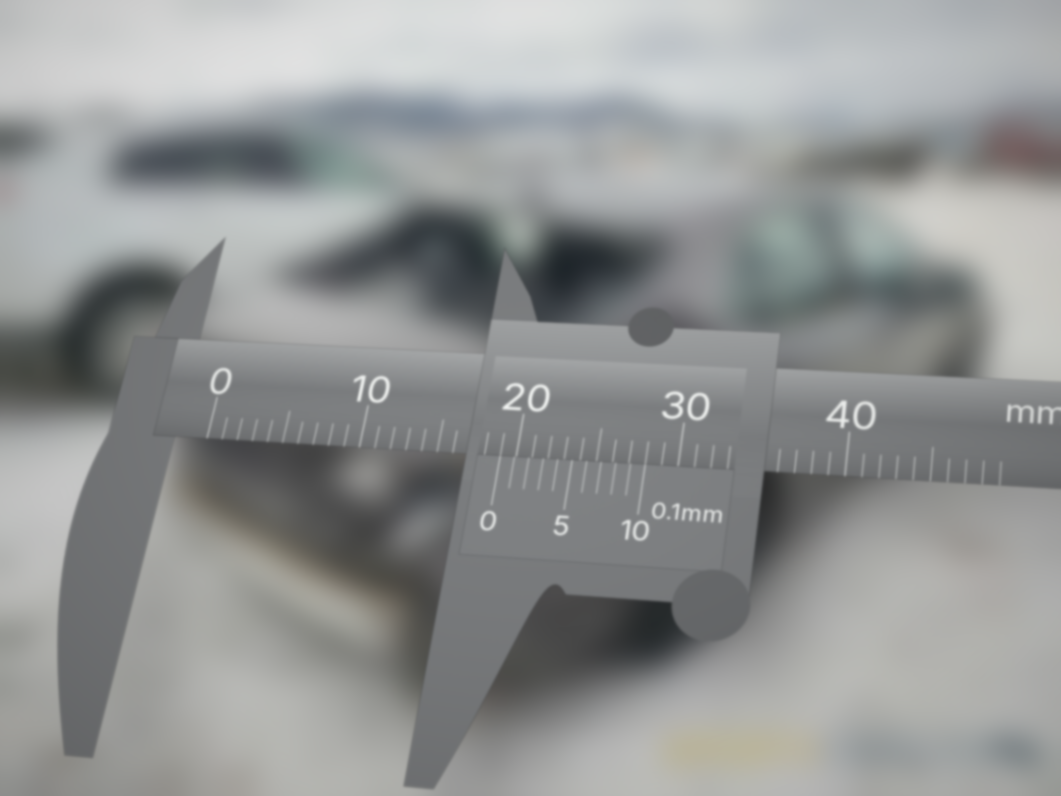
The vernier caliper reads 19.0mm
